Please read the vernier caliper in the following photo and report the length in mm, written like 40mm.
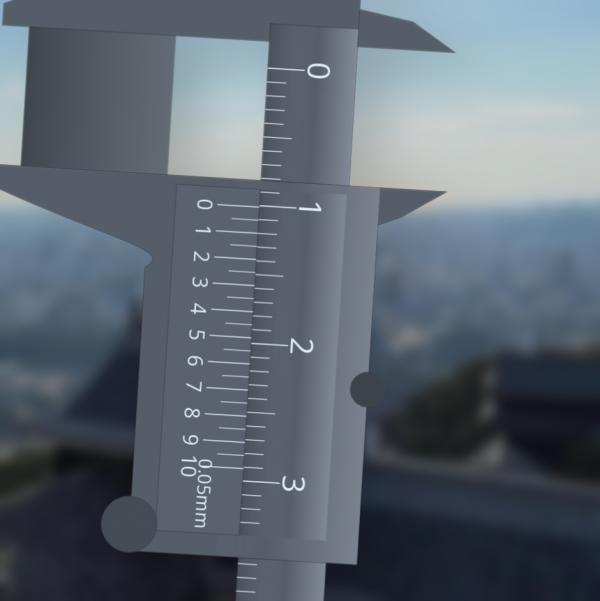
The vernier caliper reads 10.1mm
